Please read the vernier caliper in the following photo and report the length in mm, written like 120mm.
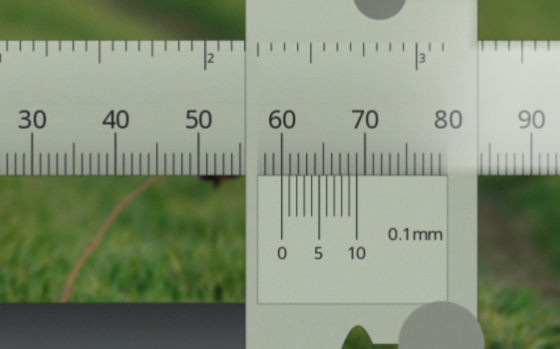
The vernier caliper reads 60.0mm
